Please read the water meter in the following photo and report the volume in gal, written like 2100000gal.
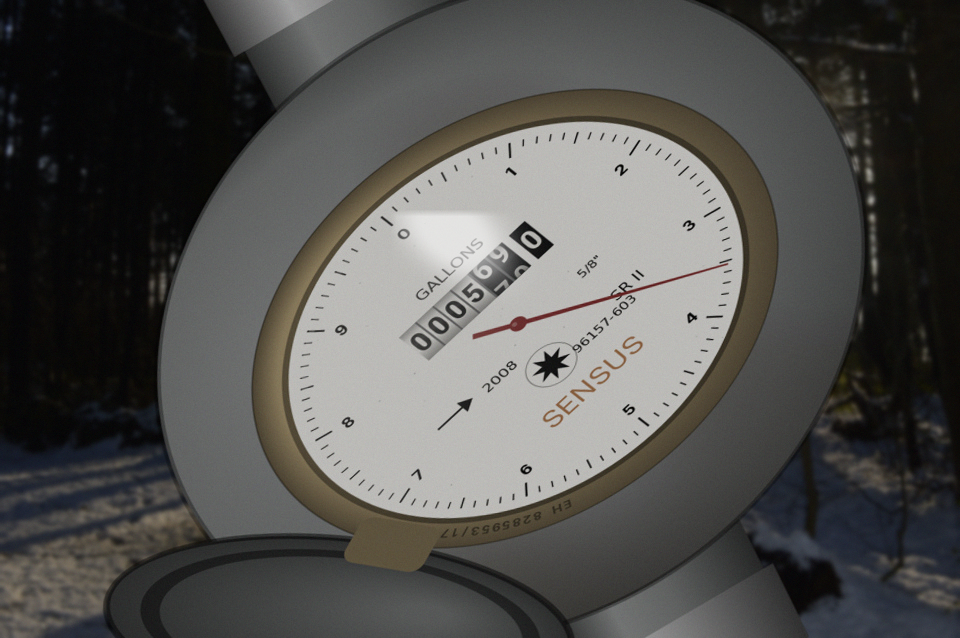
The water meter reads 5693.5gal
